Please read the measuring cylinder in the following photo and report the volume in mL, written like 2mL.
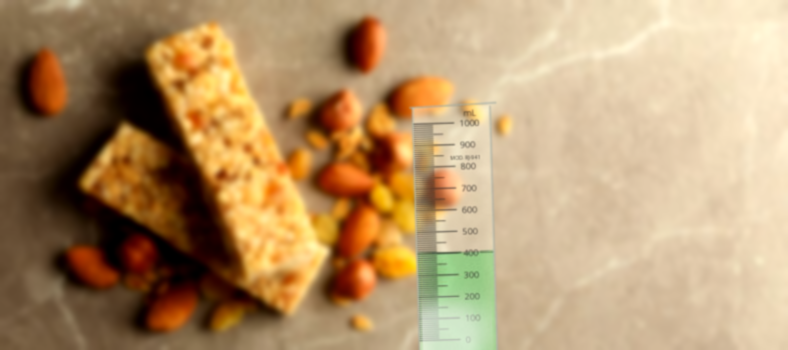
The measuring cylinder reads 400mL
